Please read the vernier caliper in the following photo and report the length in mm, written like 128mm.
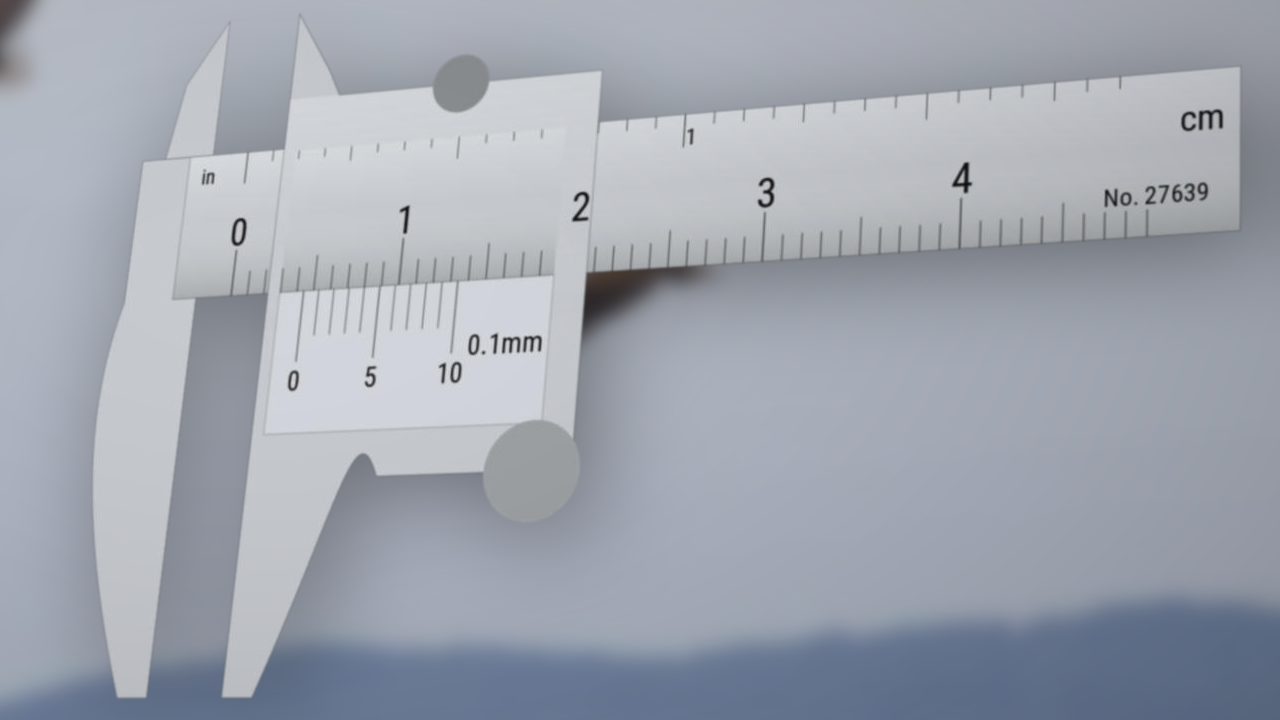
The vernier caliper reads 4.4mm
